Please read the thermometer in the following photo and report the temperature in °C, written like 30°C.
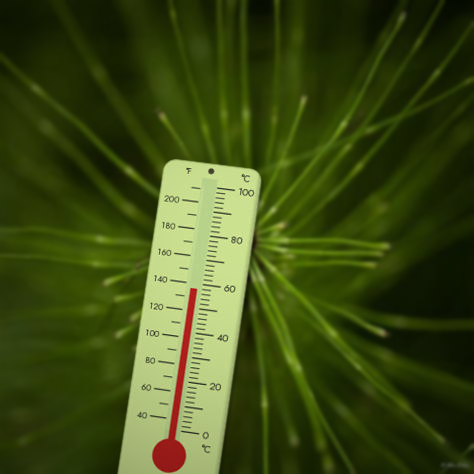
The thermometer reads 58°C
